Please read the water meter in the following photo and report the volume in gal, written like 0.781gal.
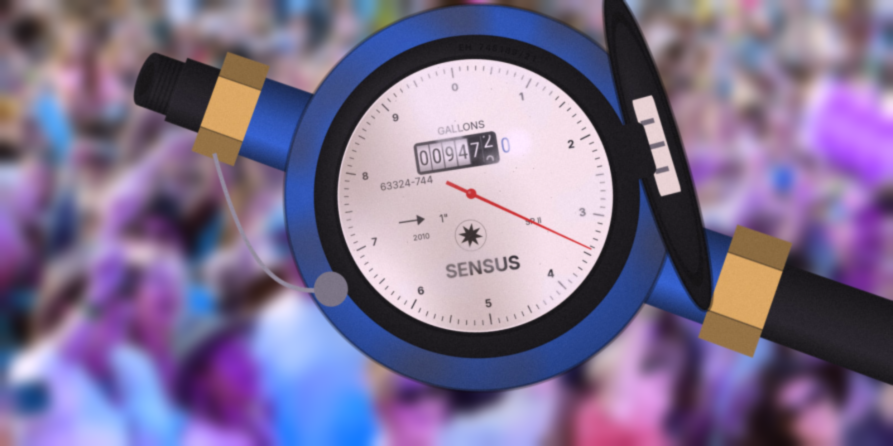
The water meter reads 94723.4gal
